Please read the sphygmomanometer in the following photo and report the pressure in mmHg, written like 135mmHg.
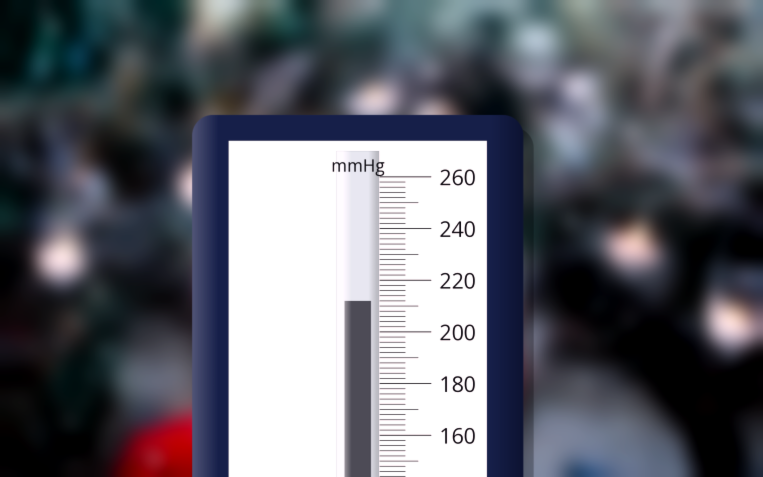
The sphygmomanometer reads 212mmHg
